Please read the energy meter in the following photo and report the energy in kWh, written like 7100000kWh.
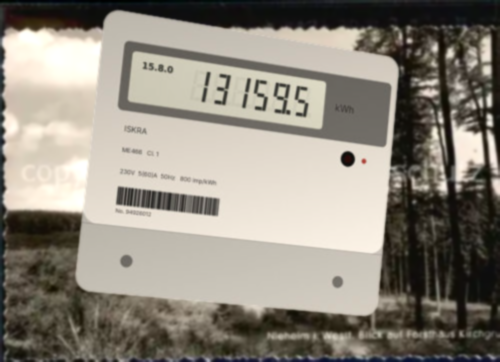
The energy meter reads 13159.5kWh
